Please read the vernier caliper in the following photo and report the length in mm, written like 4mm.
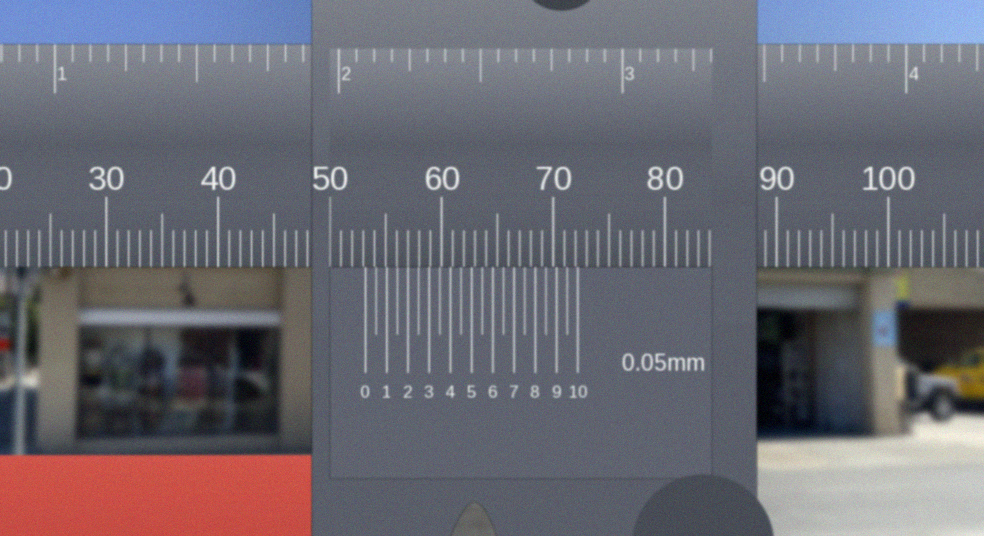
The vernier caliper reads 53.2mm
